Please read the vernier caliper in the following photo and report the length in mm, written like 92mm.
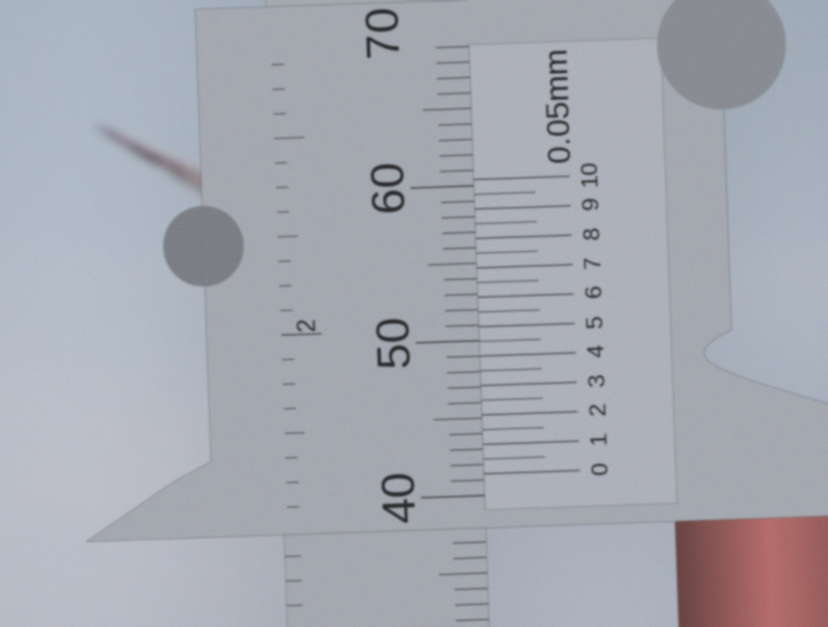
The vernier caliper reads 41.4mm
